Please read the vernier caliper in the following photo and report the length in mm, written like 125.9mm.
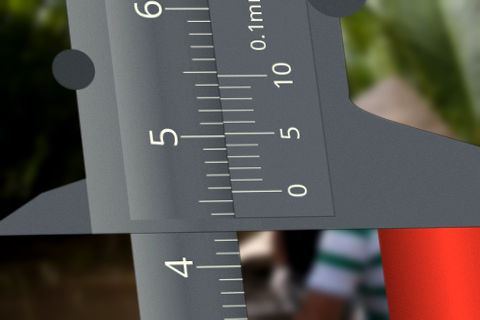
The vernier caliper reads 45.7mm
